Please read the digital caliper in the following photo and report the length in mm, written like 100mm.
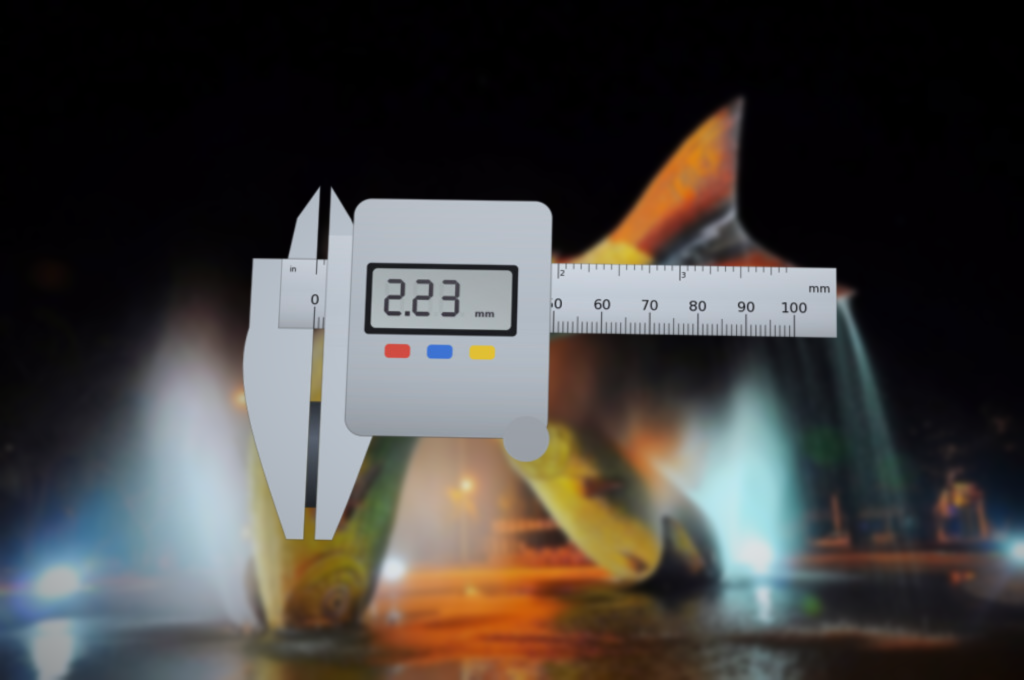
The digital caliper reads 2.23mm
